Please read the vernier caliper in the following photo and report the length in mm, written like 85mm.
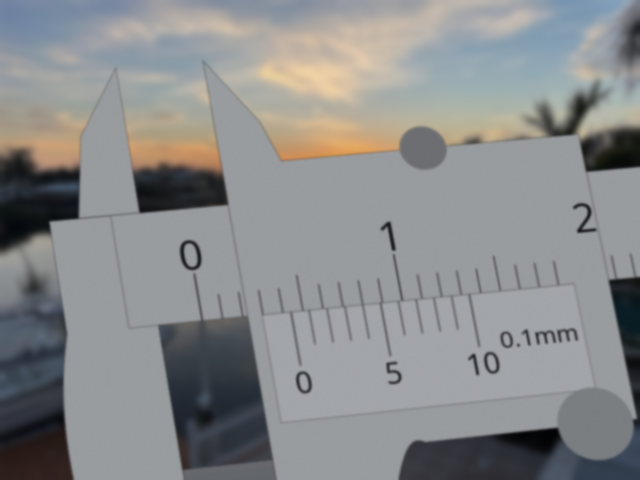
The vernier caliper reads 4.4mm
